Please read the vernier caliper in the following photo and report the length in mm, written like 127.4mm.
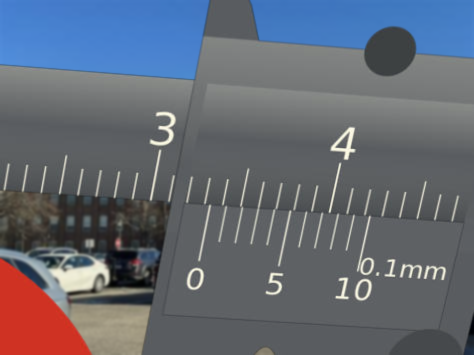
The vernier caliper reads 33.3mm
